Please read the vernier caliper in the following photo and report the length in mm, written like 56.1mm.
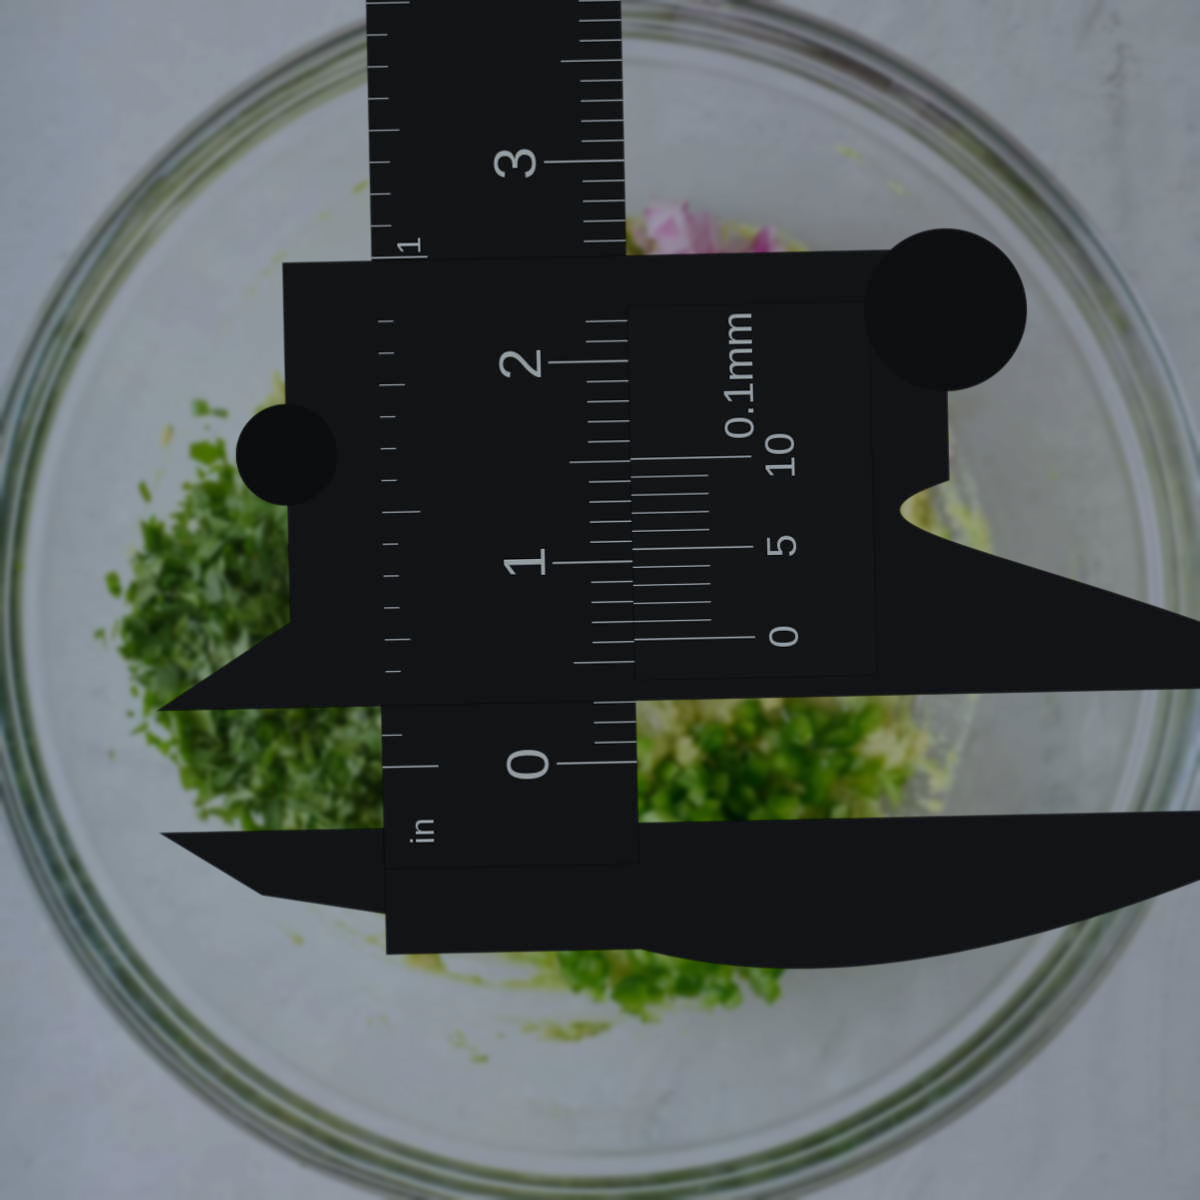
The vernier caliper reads 6.1mm
